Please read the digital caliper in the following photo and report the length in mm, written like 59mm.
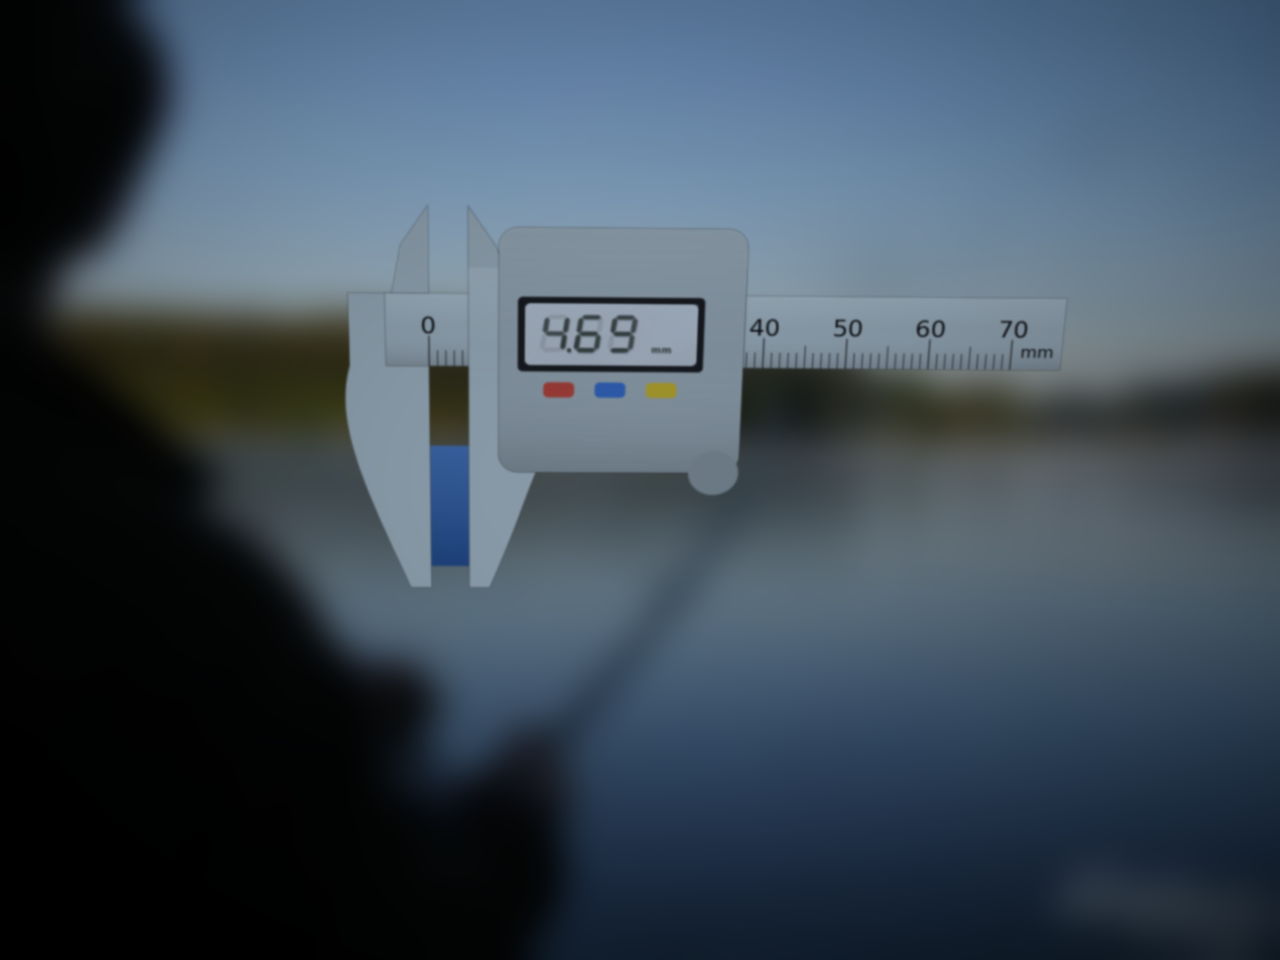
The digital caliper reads 4.69mm
